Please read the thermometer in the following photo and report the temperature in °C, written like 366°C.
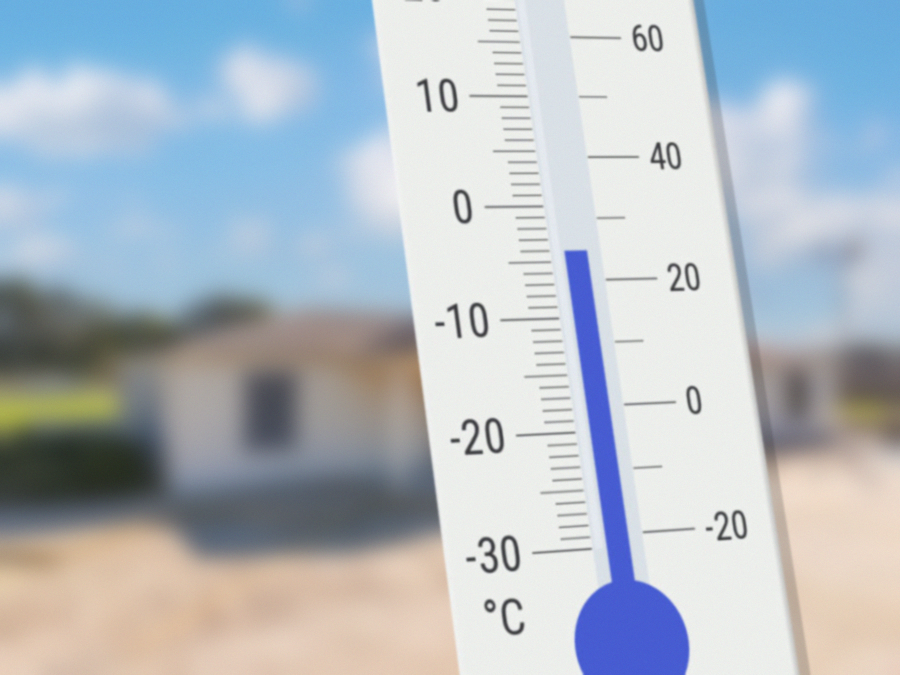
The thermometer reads -4°C
